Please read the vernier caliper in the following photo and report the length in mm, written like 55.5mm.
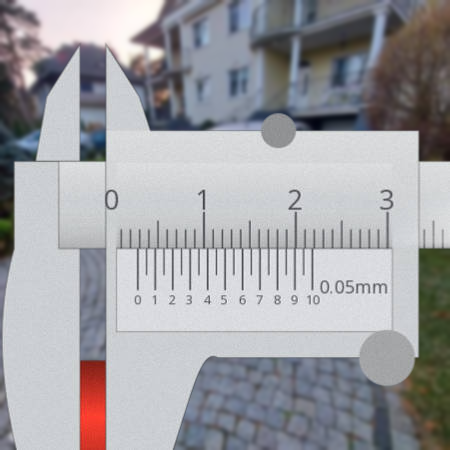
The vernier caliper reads 2.8mm
